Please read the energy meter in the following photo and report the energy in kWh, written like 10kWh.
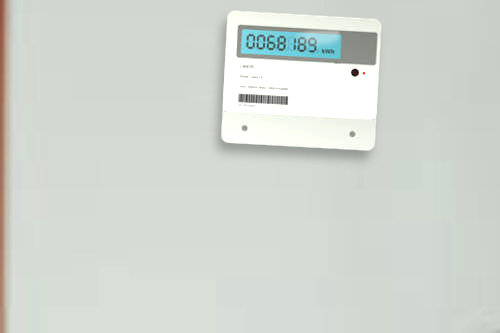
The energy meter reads 68189kWh
